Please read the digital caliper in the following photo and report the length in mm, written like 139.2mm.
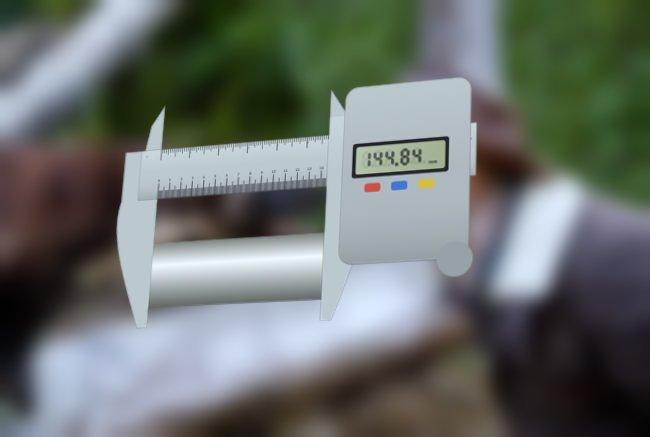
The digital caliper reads 144.84mm
